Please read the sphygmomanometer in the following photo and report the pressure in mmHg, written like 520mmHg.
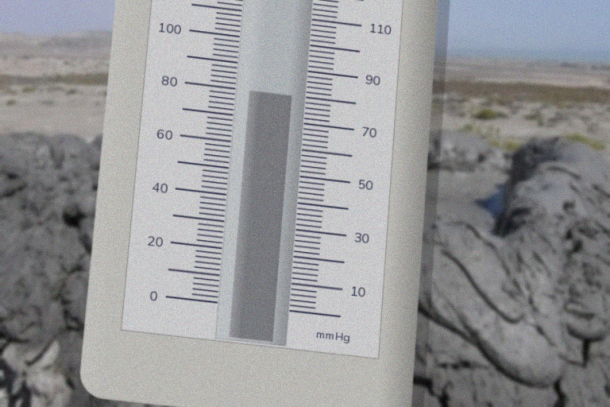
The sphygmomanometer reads 80mmHg
